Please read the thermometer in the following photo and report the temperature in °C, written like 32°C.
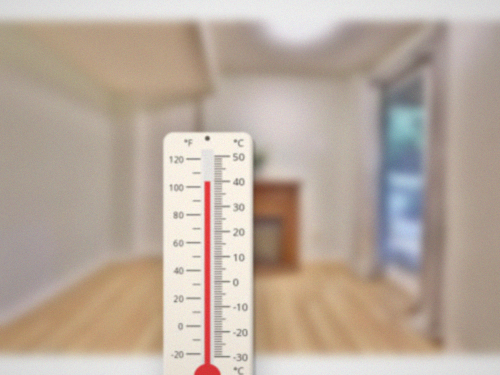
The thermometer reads 40°C
